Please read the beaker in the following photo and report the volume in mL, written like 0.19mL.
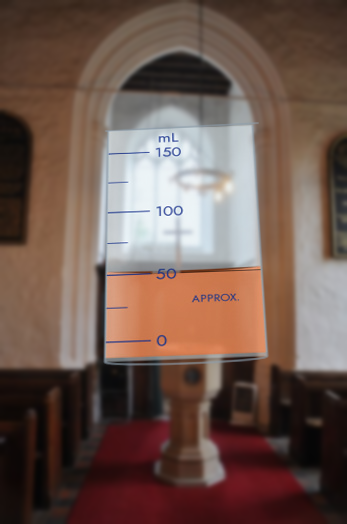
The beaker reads 50mL
